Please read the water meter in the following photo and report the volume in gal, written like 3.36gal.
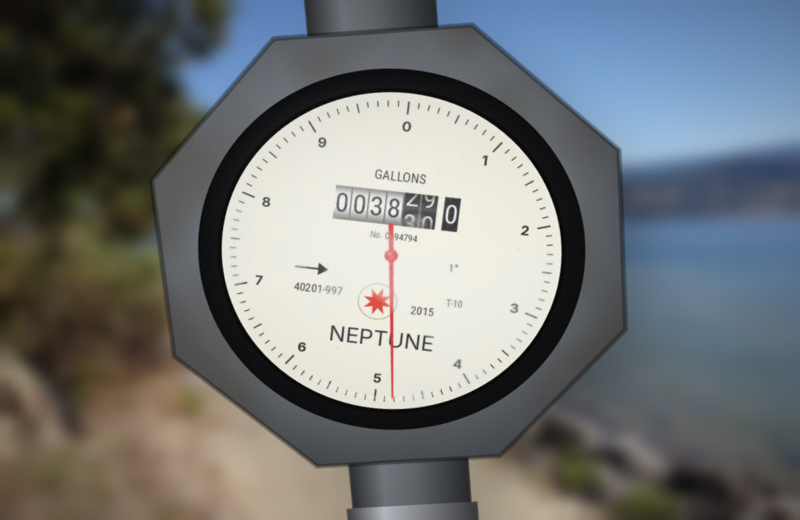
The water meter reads 38294.8gal
